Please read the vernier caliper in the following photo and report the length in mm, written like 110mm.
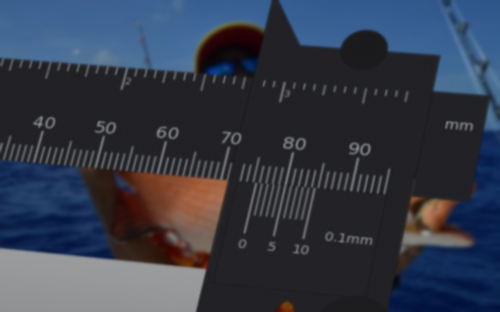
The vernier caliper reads 75.5mm
